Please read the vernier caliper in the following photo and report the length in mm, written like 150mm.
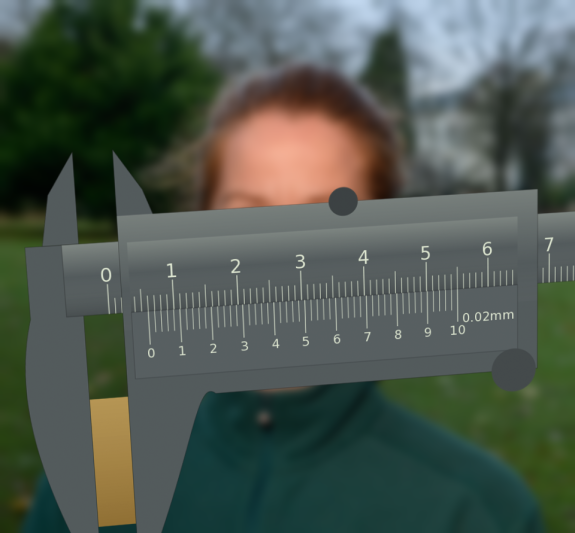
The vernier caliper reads 6.0mm
